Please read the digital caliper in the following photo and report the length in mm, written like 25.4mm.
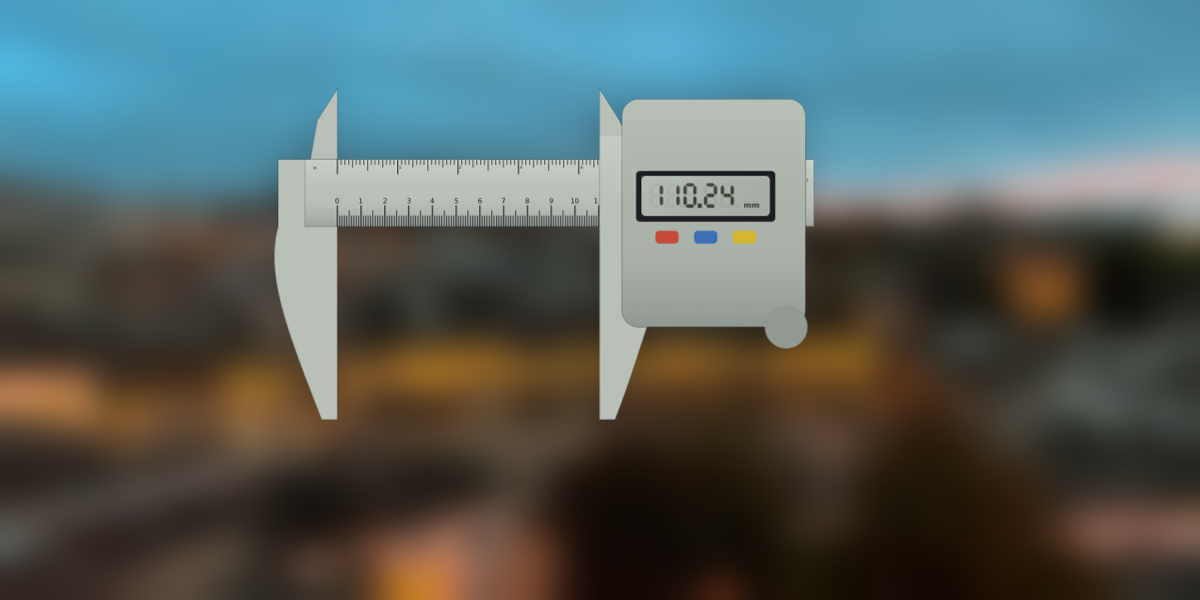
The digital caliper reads 110.24mm
